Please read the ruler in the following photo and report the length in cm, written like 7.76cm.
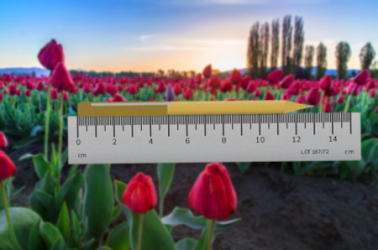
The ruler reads 13cm
